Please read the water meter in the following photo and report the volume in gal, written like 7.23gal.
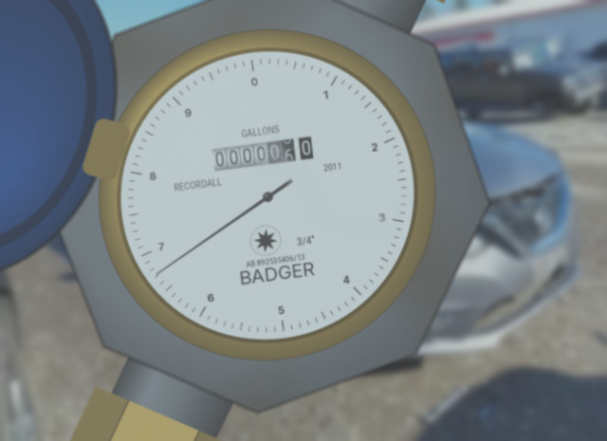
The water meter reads 56.7gal
